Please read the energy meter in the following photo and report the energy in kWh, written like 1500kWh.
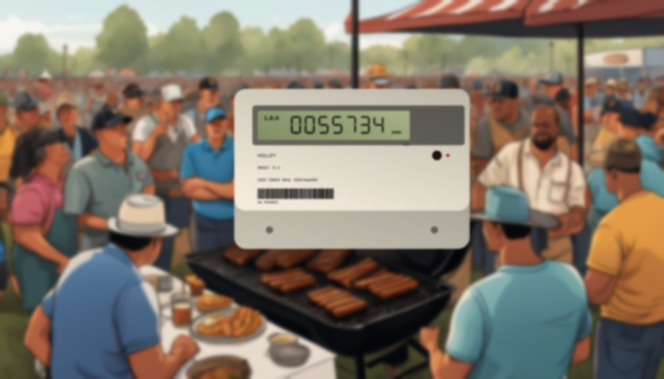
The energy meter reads 55734kWh
